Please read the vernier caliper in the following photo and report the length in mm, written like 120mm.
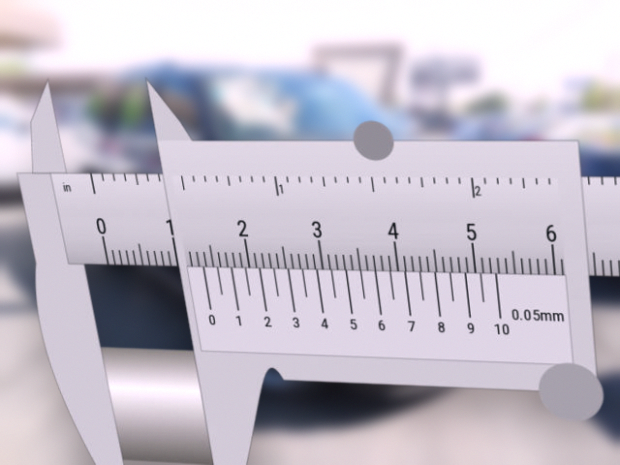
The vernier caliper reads 13.6mm
